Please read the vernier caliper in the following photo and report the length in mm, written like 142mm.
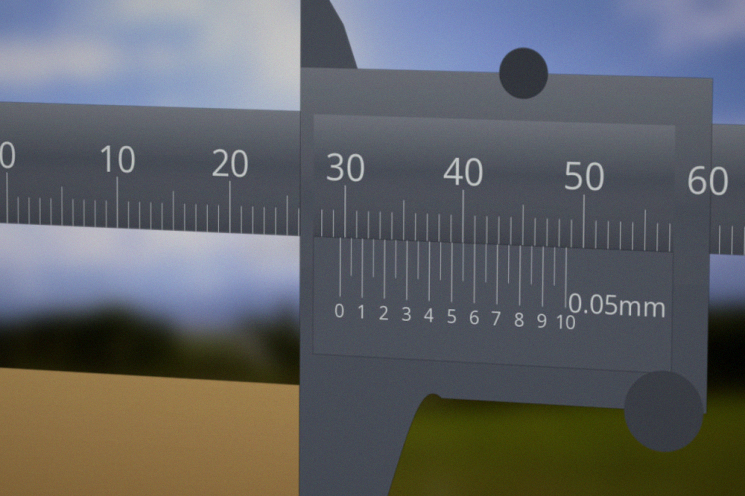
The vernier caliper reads 29.6mm
